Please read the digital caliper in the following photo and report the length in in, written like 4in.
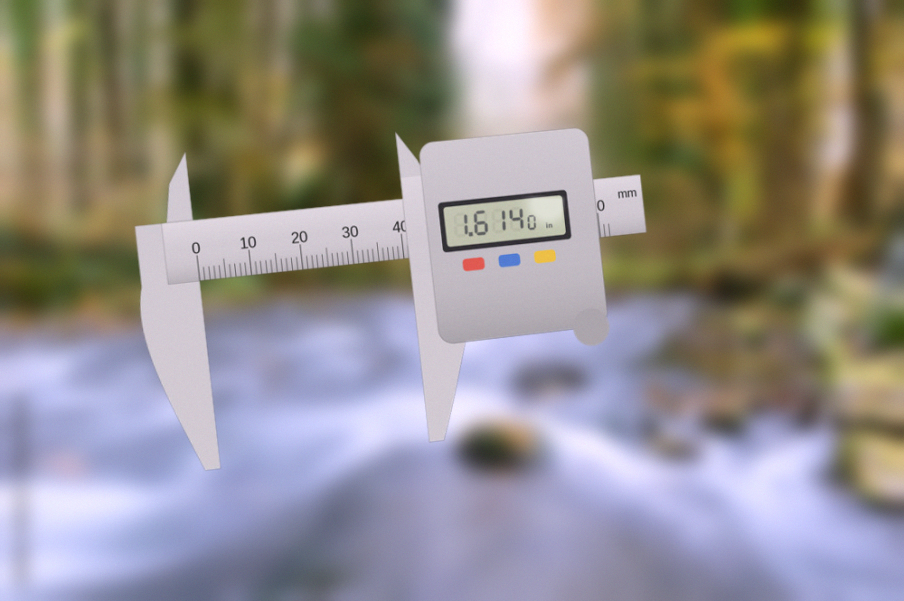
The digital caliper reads 1.6140in
